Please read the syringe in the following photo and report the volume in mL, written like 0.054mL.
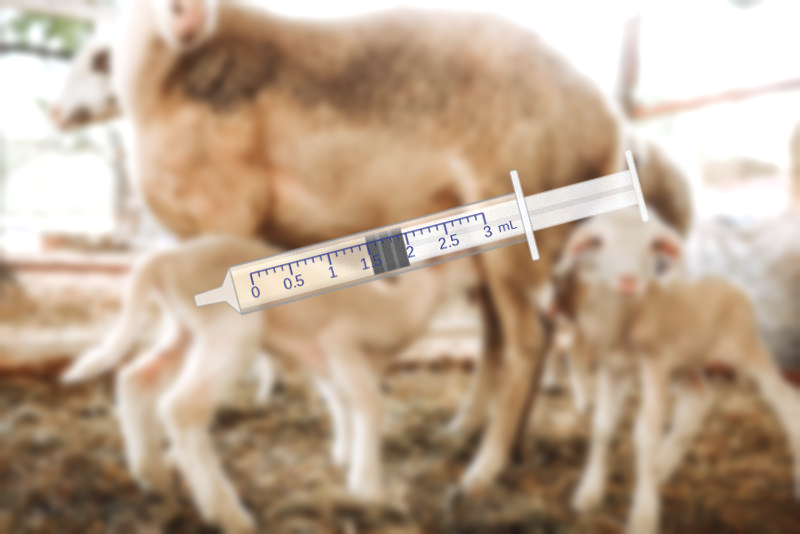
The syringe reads 1.5mL
